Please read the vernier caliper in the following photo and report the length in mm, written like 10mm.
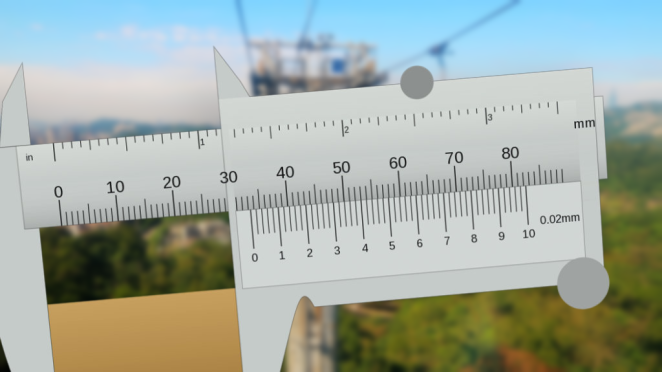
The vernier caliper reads 33.4mm
